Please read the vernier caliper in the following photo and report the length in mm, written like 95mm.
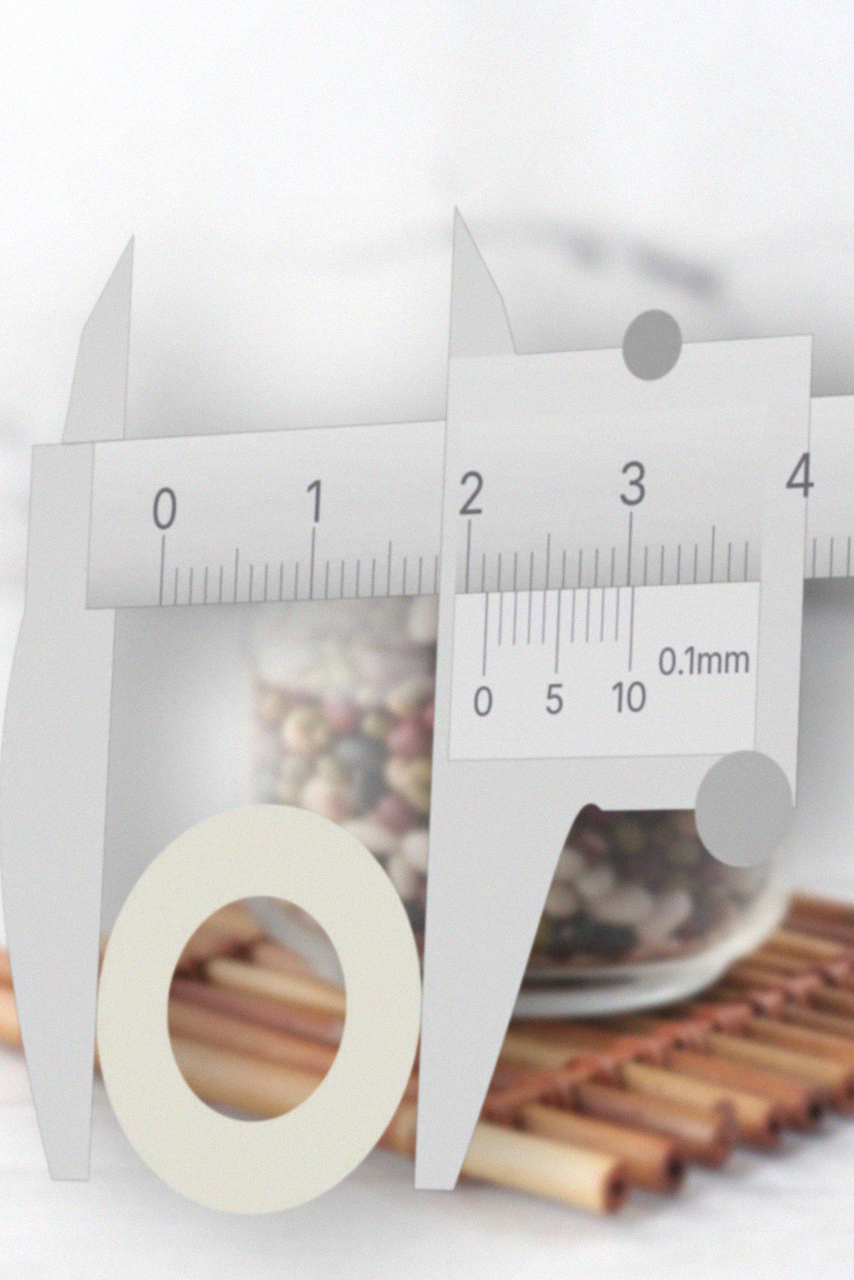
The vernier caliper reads 21.3mm
